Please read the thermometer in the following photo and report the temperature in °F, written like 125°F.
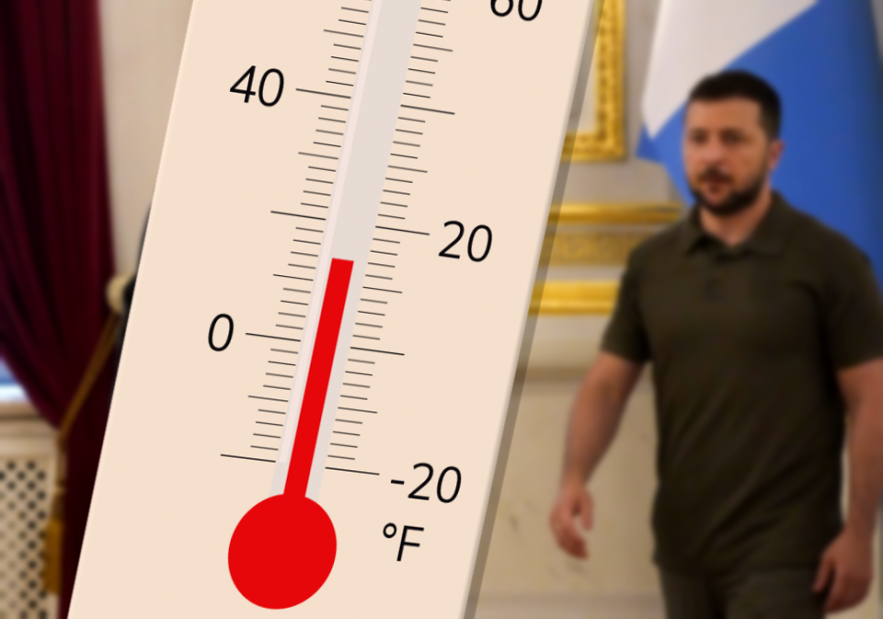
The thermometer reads 14°F
